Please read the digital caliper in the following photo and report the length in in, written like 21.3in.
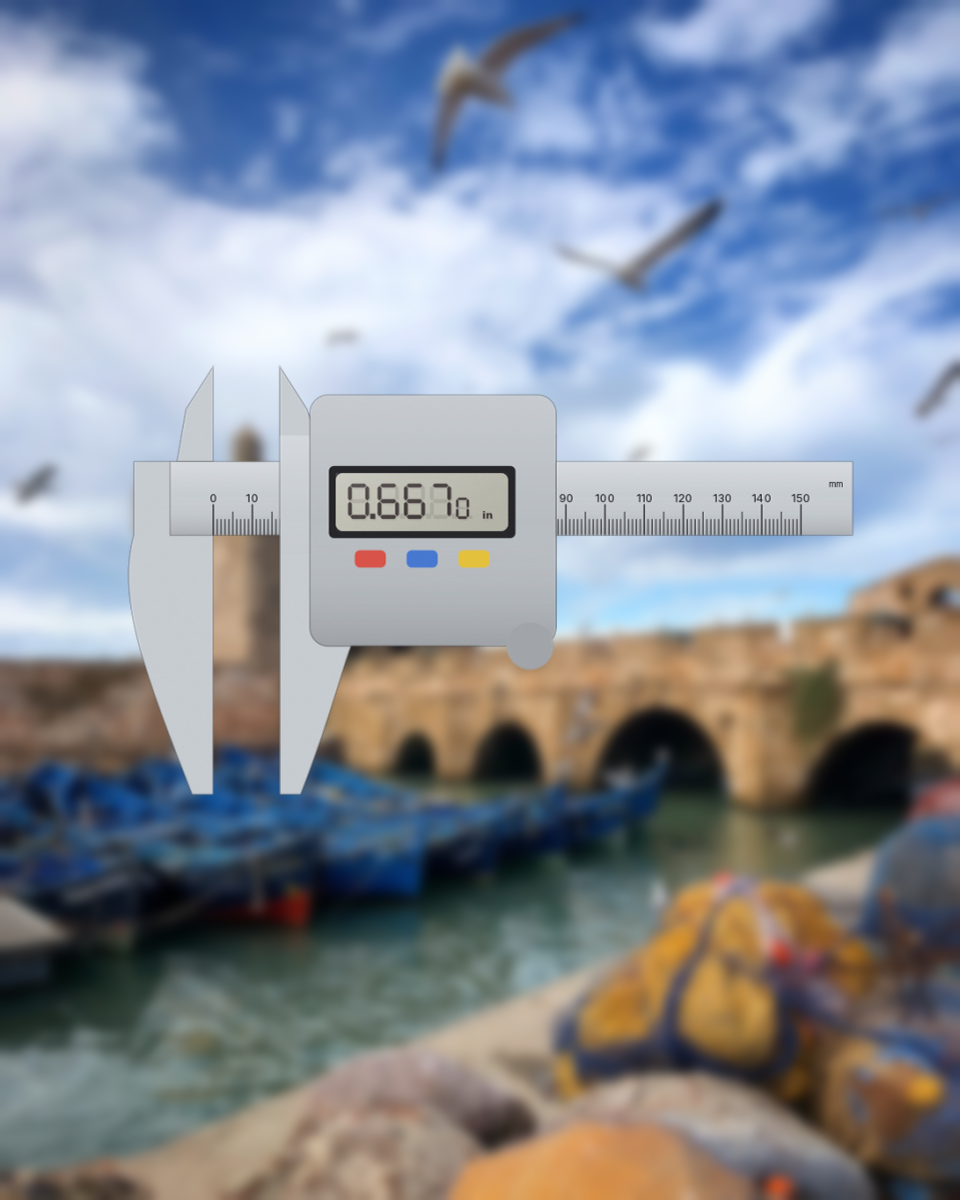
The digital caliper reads 0.6670in
